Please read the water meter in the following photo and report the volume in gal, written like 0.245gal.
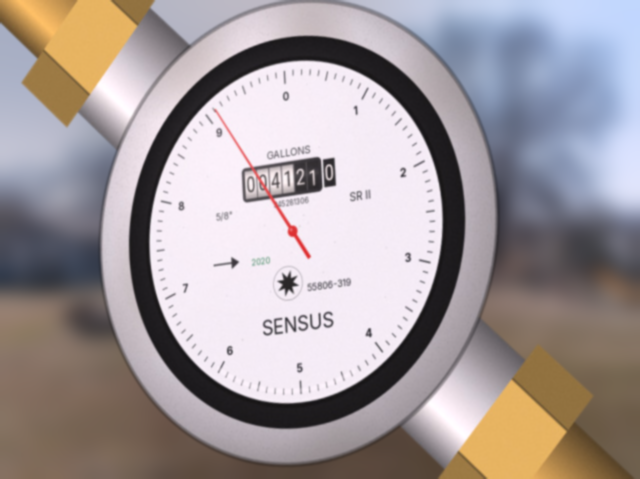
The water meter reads 41209.1gal
